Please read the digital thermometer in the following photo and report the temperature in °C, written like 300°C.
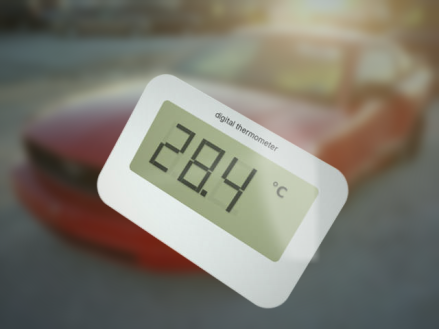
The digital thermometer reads 28.4°C
